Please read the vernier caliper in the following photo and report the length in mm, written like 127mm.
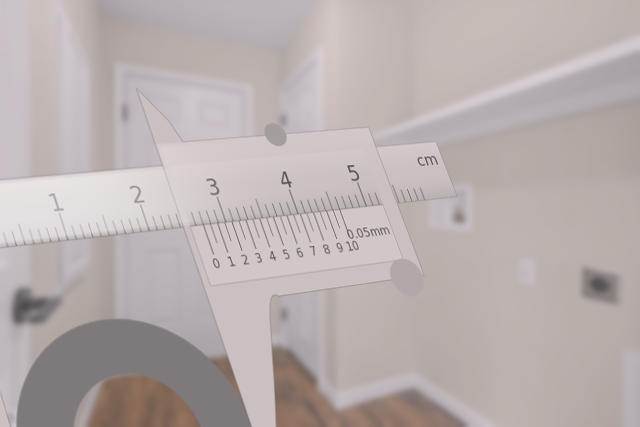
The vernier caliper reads 27.0mm
